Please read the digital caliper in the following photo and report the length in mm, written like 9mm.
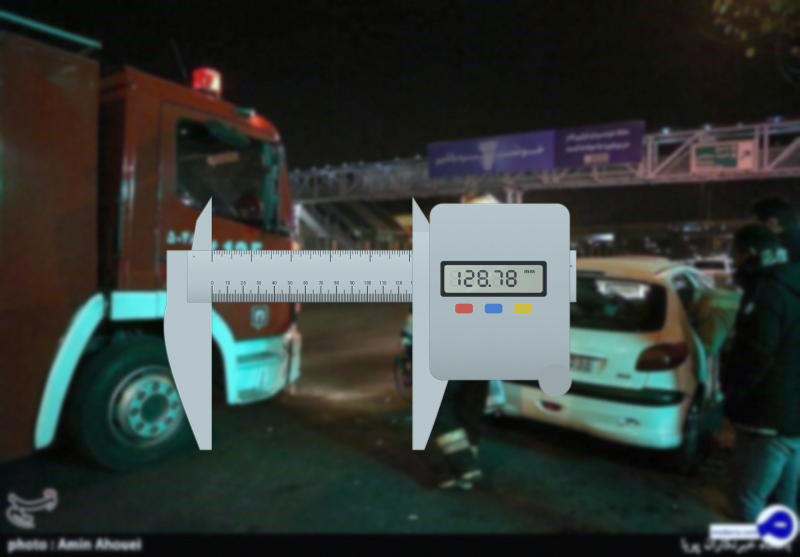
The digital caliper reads 128.78mm
